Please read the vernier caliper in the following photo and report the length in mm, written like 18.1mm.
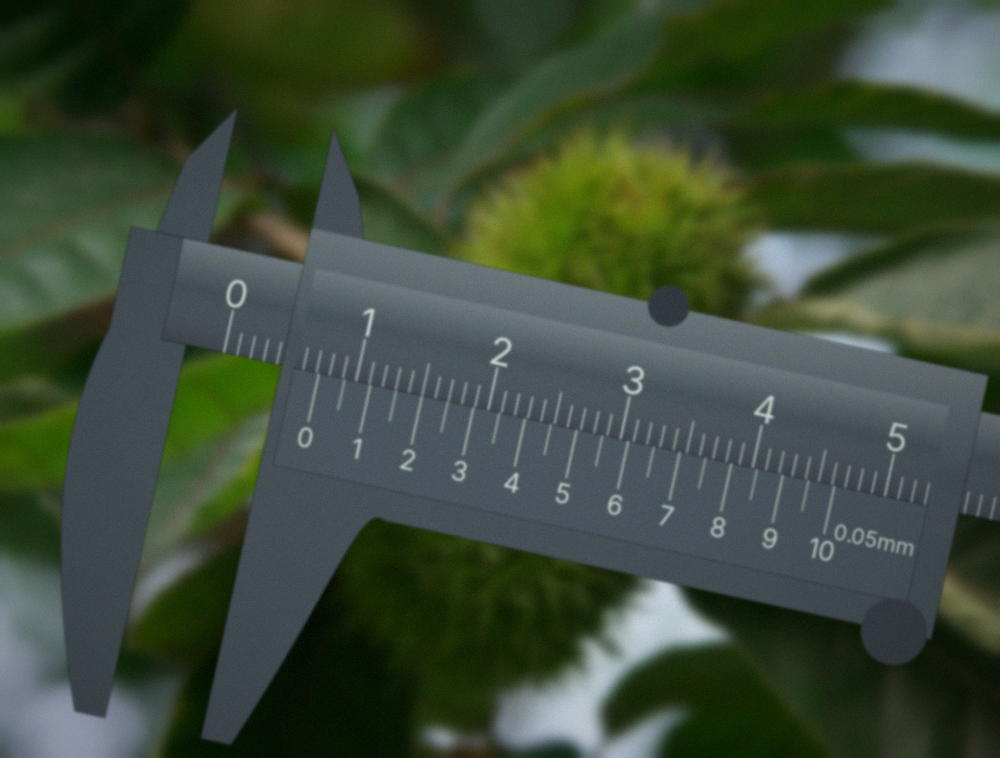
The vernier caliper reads 7.2mm
